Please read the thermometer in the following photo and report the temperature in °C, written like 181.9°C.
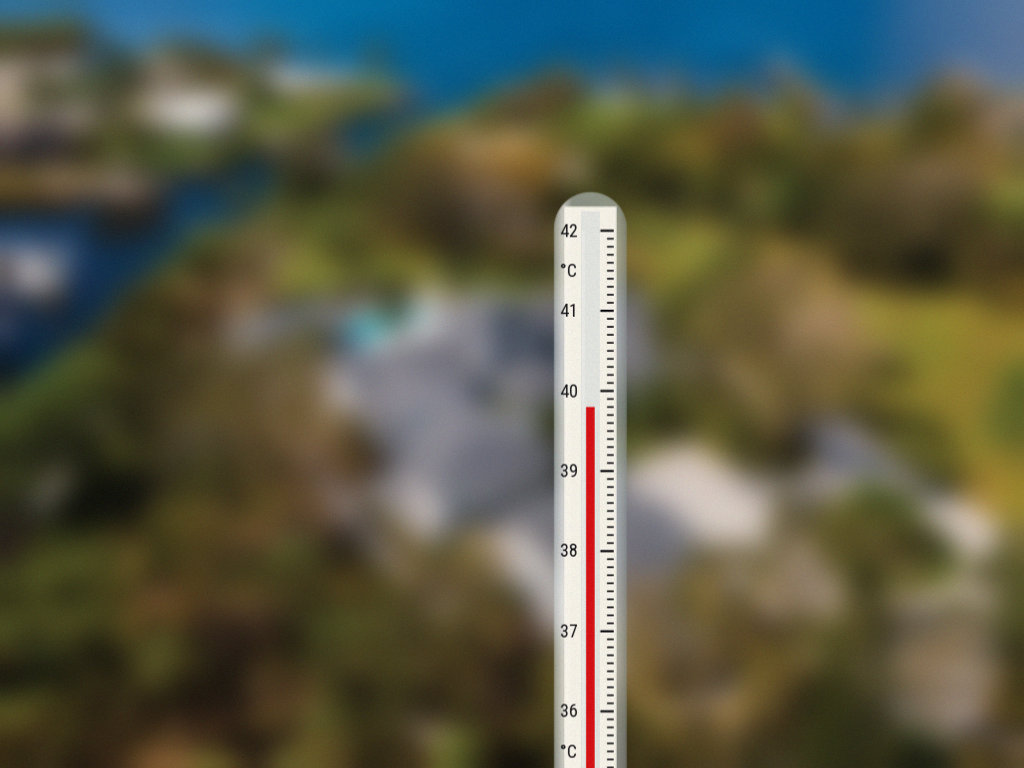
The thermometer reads 39.8°C
